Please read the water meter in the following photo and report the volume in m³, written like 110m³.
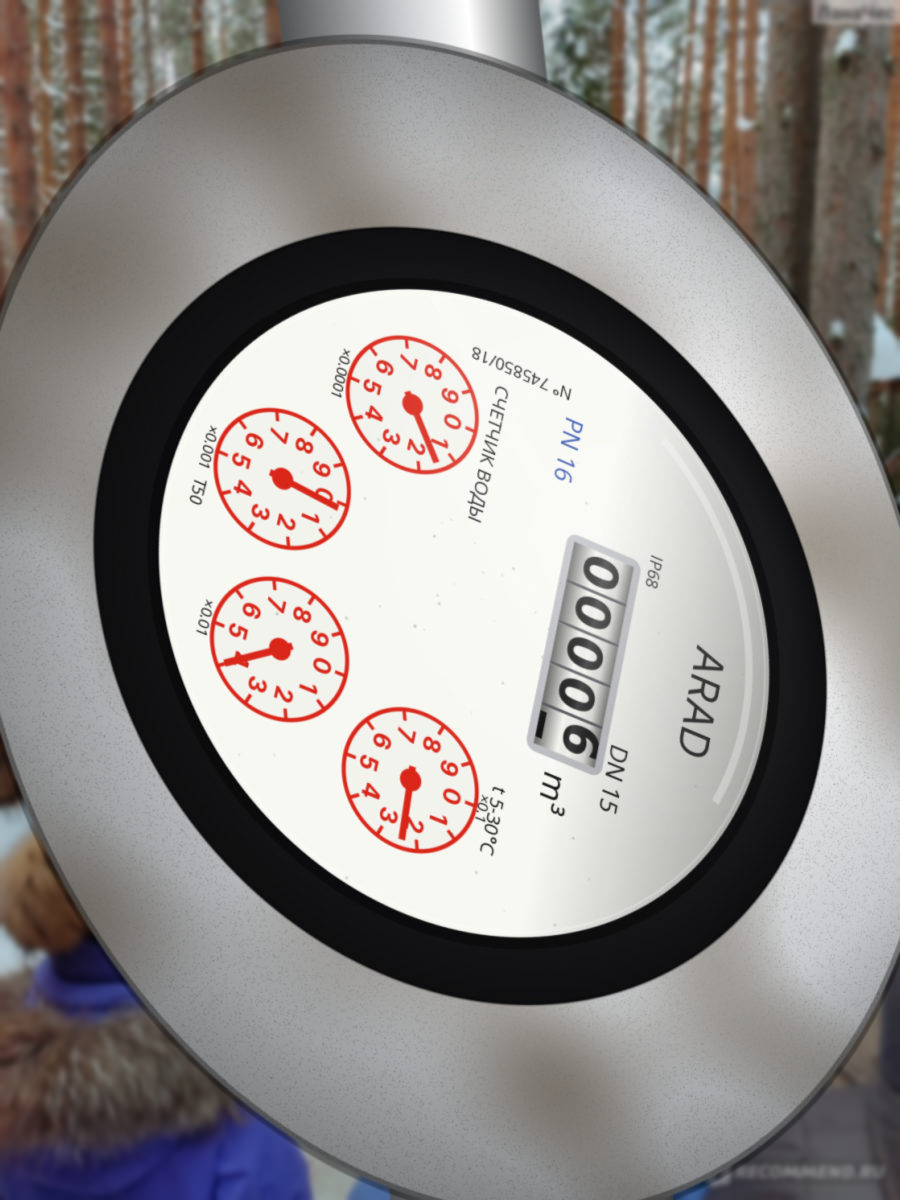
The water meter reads 6.2401m³
